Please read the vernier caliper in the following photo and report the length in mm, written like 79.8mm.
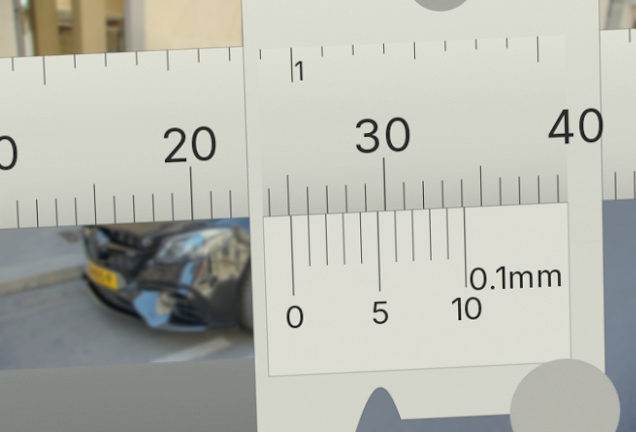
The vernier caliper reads 25.1mm
